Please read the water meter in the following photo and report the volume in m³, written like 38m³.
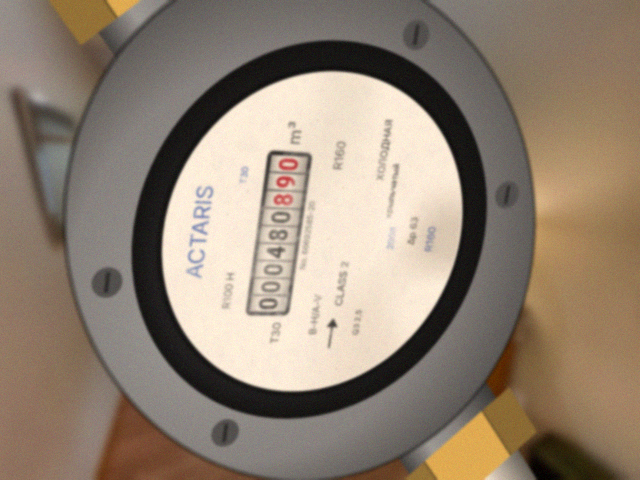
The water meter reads 480.890m³
